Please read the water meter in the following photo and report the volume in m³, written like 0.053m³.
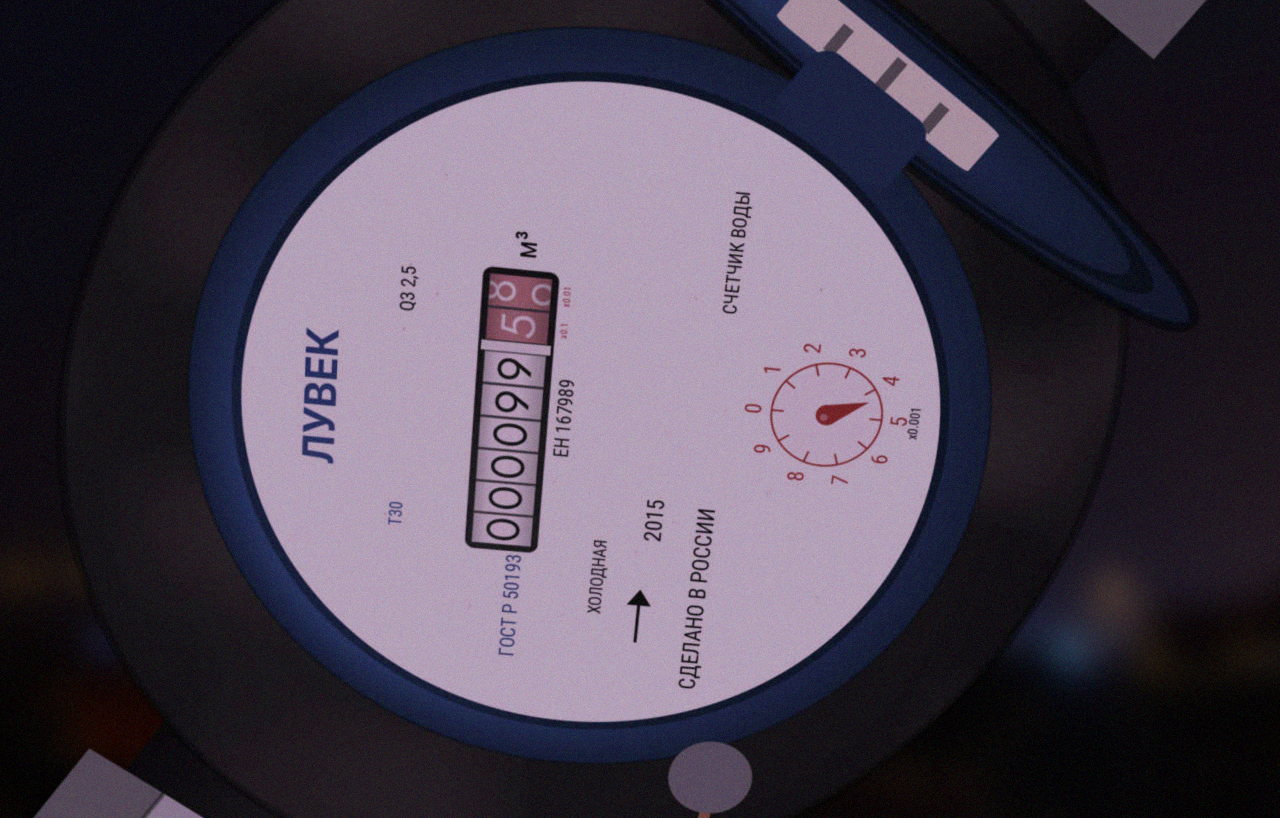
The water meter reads 99.584m³
